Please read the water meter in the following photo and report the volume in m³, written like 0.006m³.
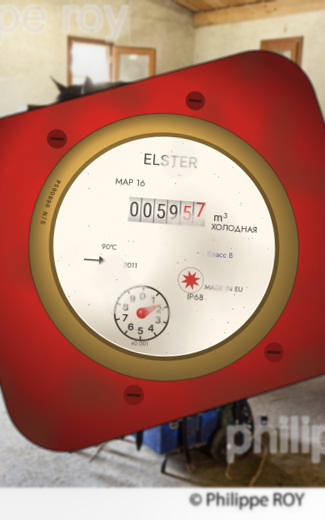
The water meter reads 59.571m³
